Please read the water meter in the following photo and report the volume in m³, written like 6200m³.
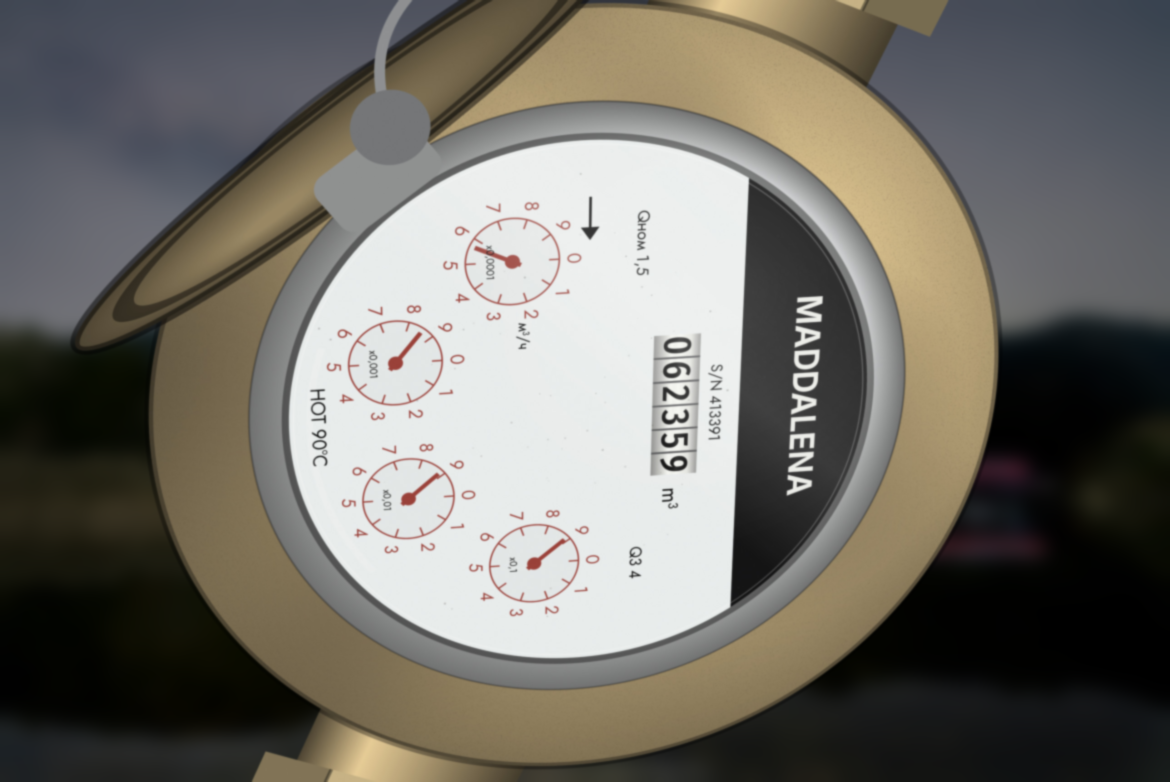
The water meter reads 62359.8885m³
